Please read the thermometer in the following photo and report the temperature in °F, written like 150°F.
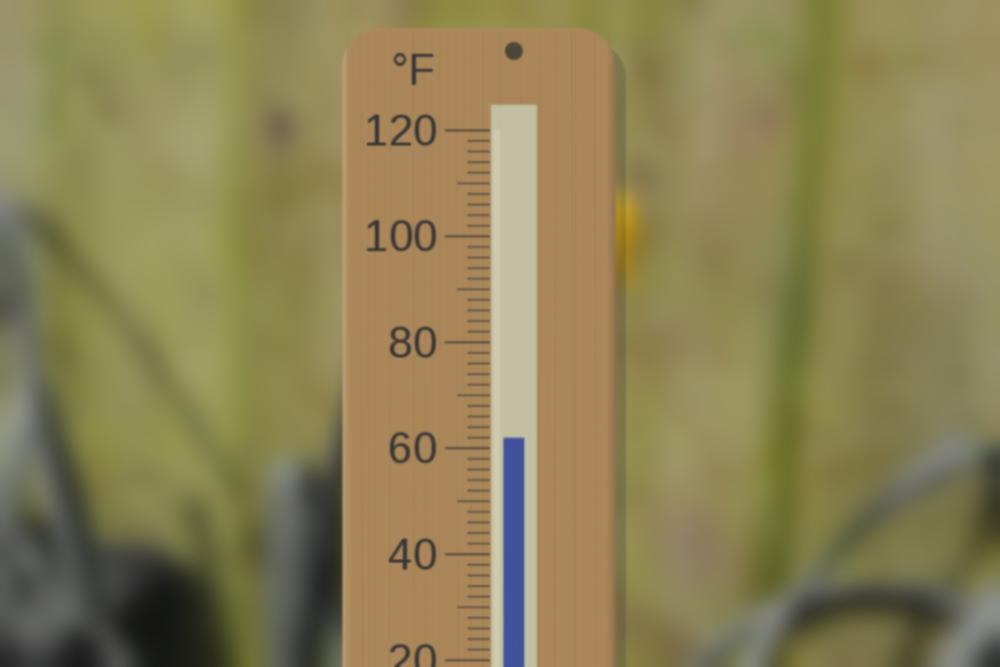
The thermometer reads 62°F
